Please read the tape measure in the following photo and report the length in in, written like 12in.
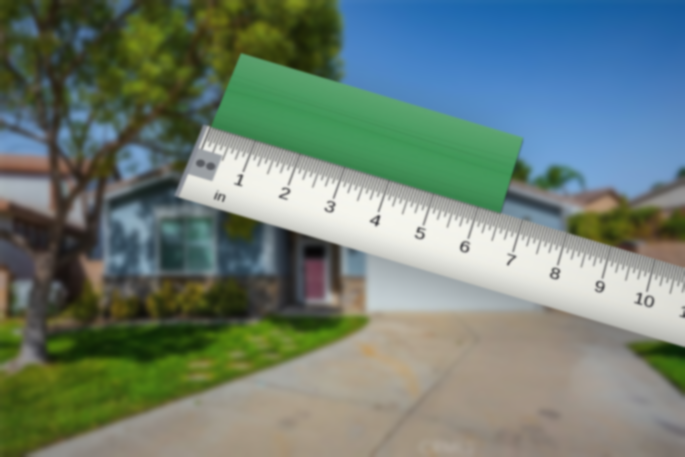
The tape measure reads 6.5in
